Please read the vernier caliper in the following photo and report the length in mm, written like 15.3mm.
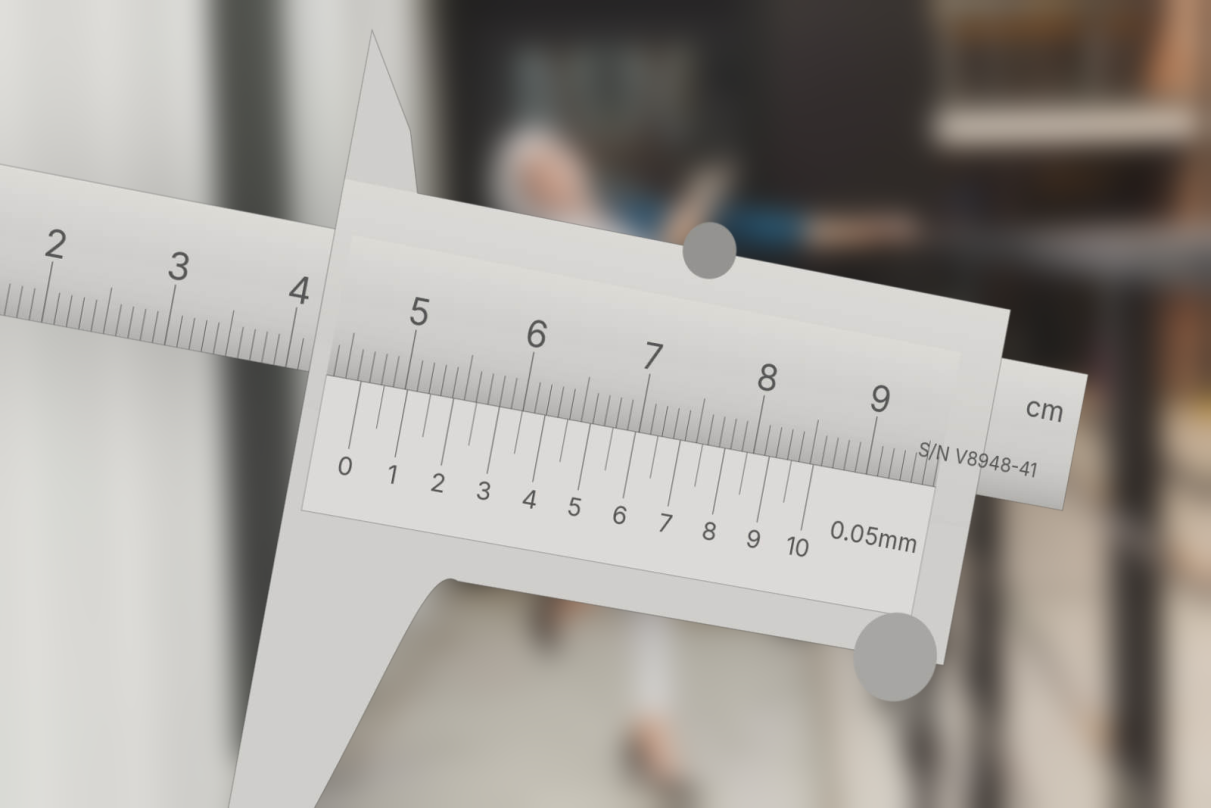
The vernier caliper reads 46.3mm
